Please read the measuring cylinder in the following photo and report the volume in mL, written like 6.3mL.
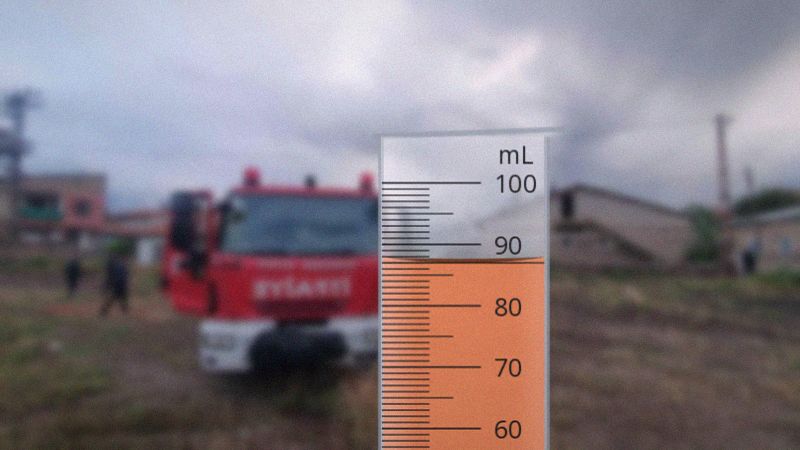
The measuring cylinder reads 87mL
